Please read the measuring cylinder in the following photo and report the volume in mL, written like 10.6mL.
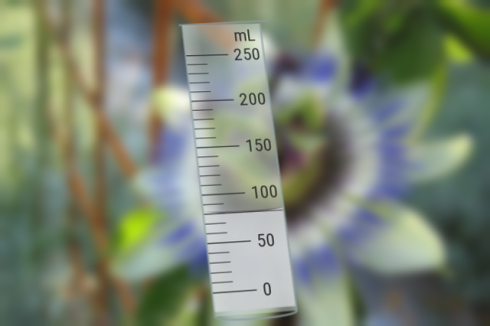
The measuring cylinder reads 80mL
